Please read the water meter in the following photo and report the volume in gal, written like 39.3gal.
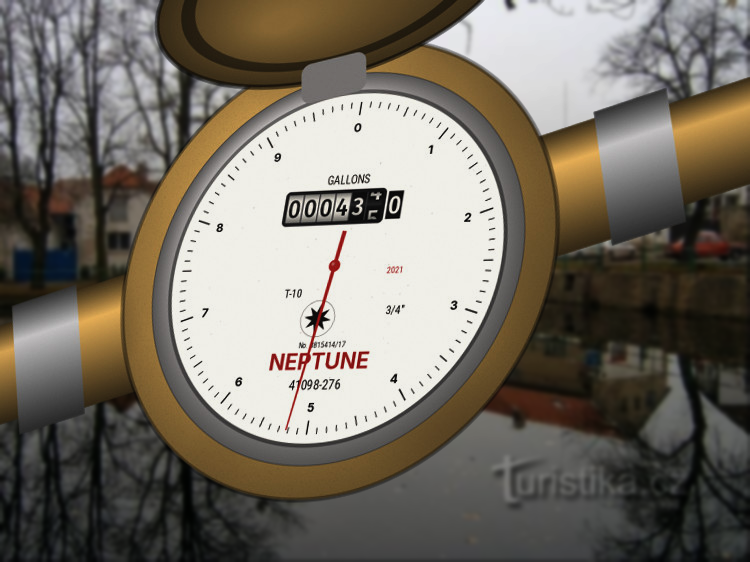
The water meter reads 4345.2gal
